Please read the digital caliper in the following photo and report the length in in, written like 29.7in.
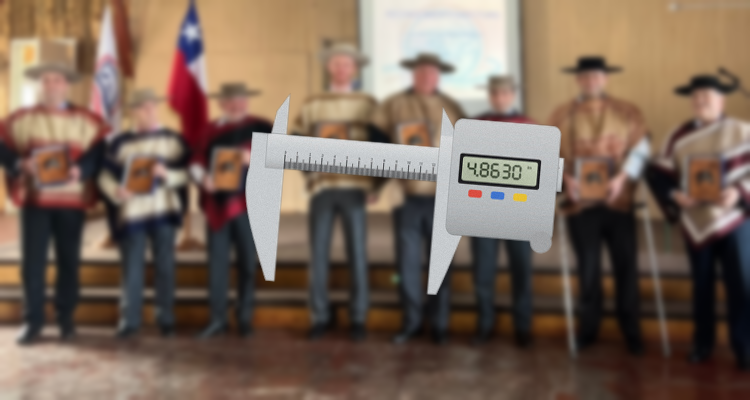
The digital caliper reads 4.8630in
